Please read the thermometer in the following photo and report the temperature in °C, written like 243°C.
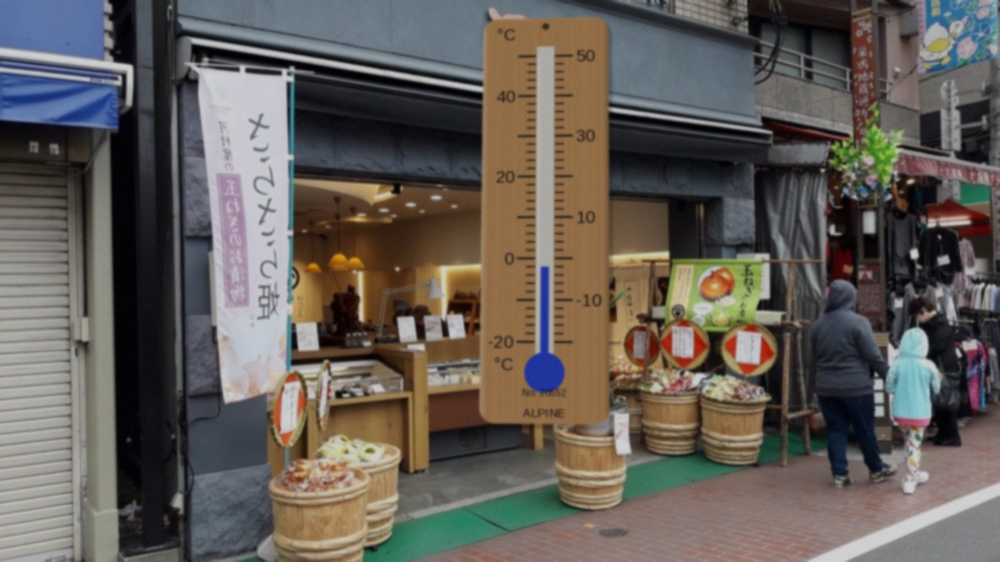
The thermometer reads -2°C
